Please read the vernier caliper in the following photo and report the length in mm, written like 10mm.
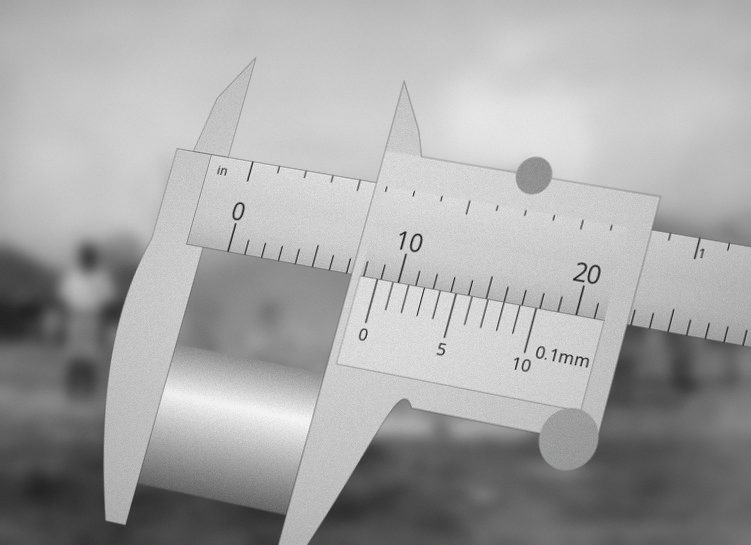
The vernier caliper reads 8.8mm
